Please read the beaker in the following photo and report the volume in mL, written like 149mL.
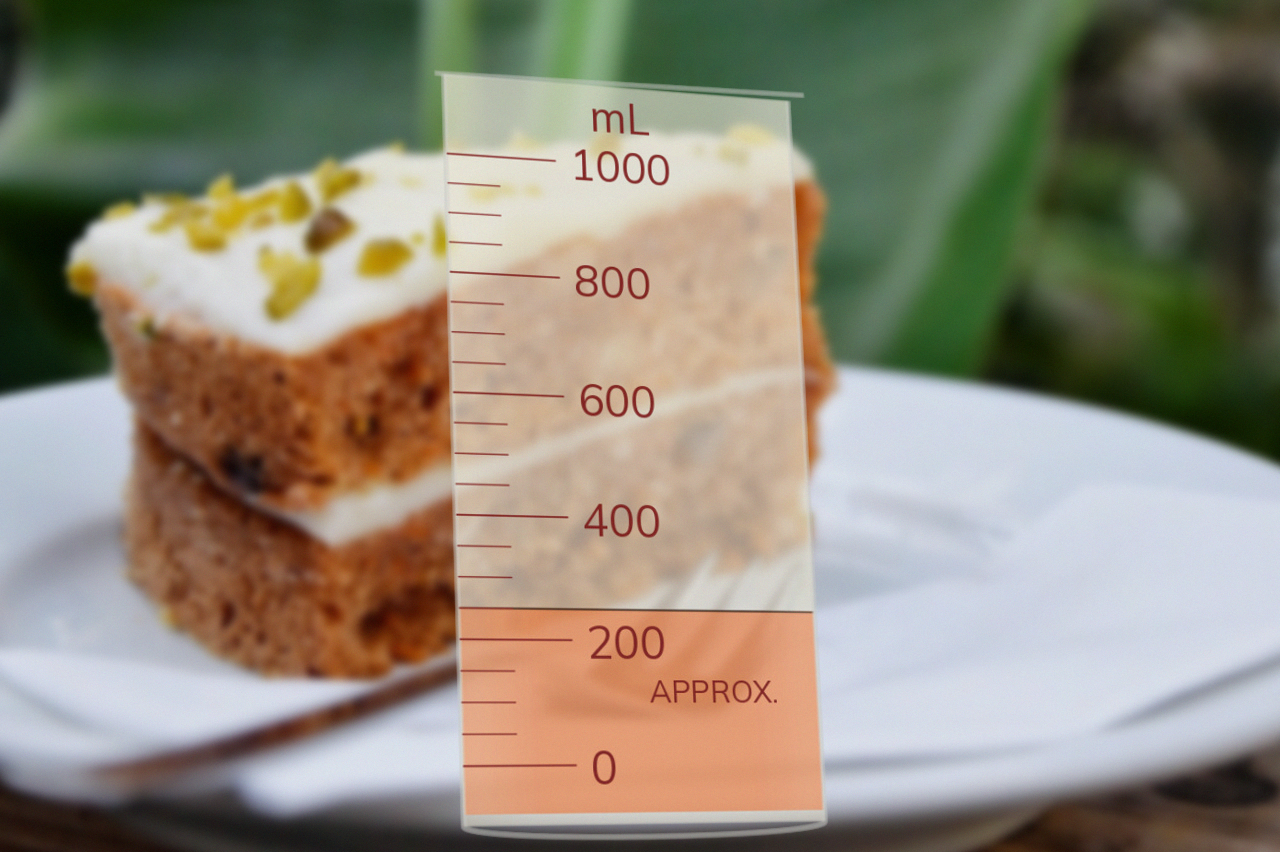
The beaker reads 250mL
